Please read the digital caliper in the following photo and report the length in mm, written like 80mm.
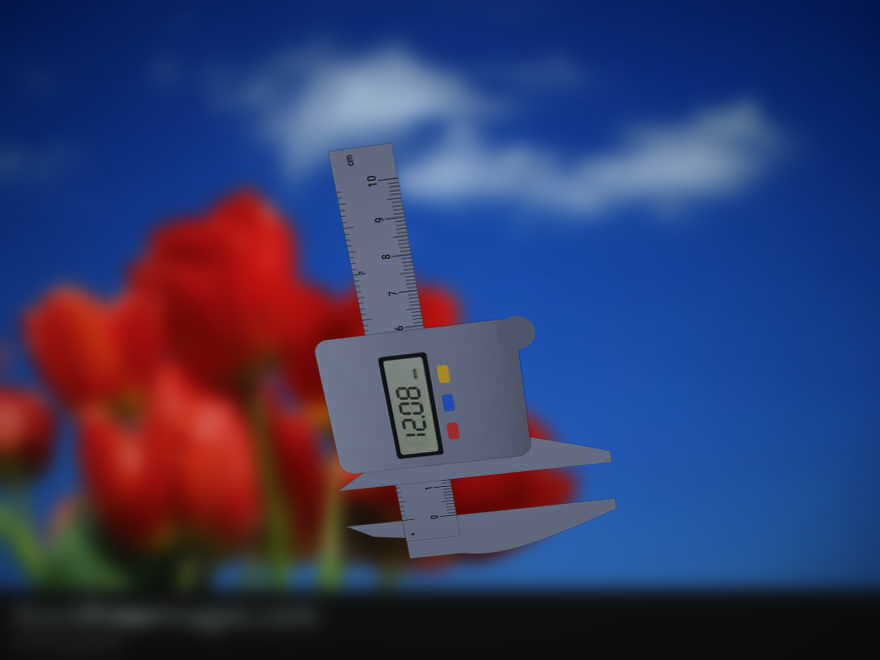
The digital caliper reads 12.08mm
